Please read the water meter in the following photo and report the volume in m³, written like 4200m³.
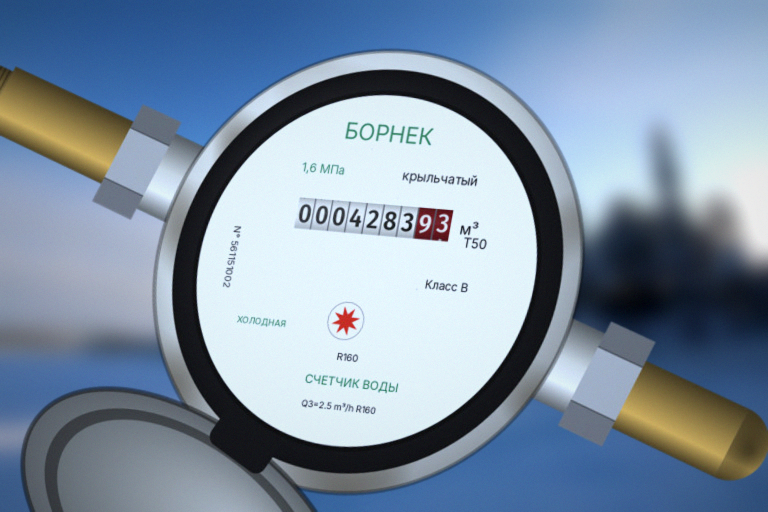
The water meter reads 4283.93m³
